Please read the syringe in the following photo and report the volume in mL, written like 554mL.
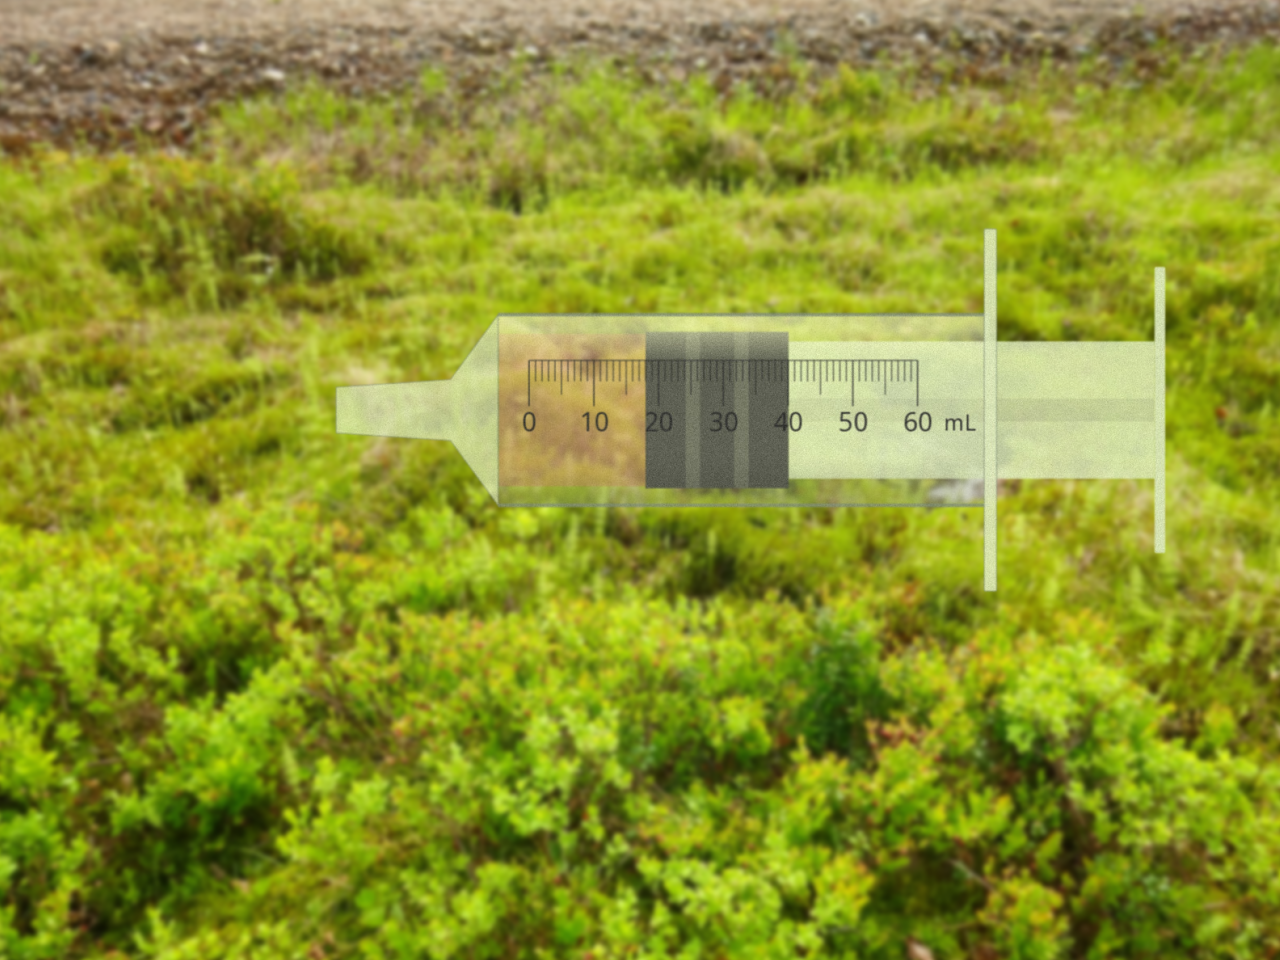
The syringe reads 18mL
